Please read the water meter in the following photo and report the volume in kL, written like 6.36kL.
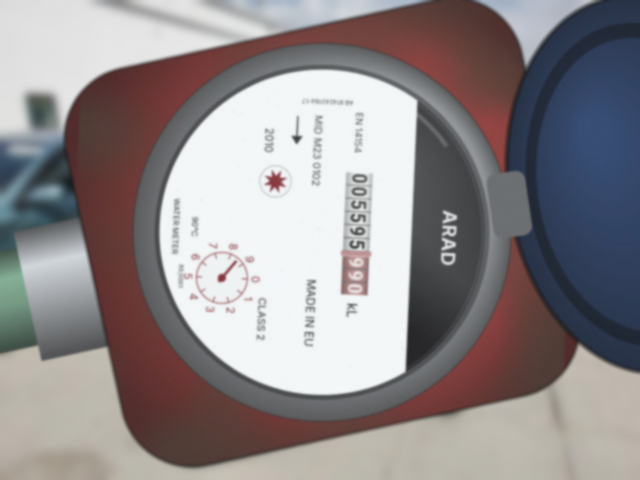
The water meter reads 5595.9908kL
